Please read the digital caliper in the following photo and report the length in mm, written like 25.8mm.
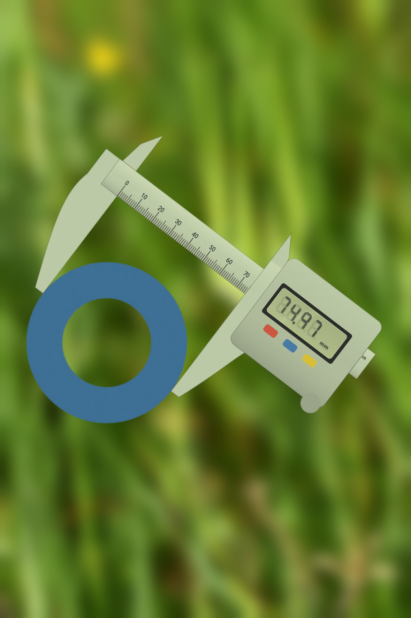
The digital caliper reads 74.97mm
